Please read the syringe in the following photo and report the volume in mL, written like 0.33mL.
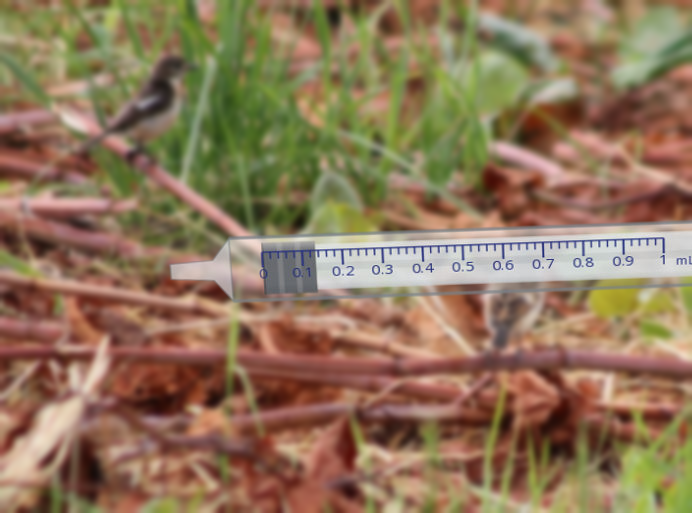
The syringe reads 0mL
